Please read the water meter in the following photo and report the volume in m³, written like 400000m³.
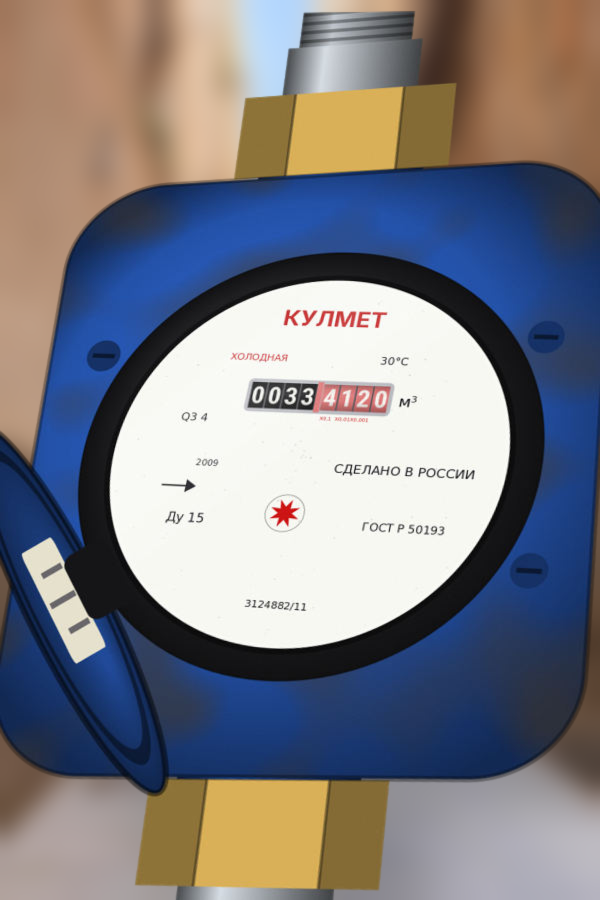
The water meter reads 33.4120m³
